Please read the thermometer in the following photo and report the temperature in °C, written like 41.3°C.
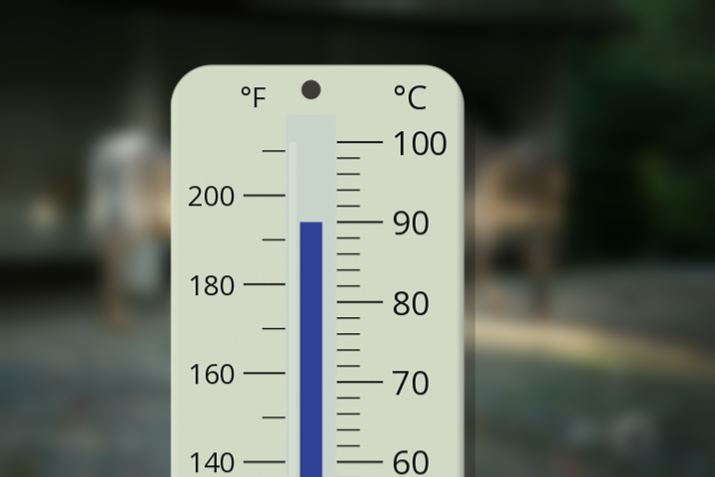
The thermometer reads 90°C
